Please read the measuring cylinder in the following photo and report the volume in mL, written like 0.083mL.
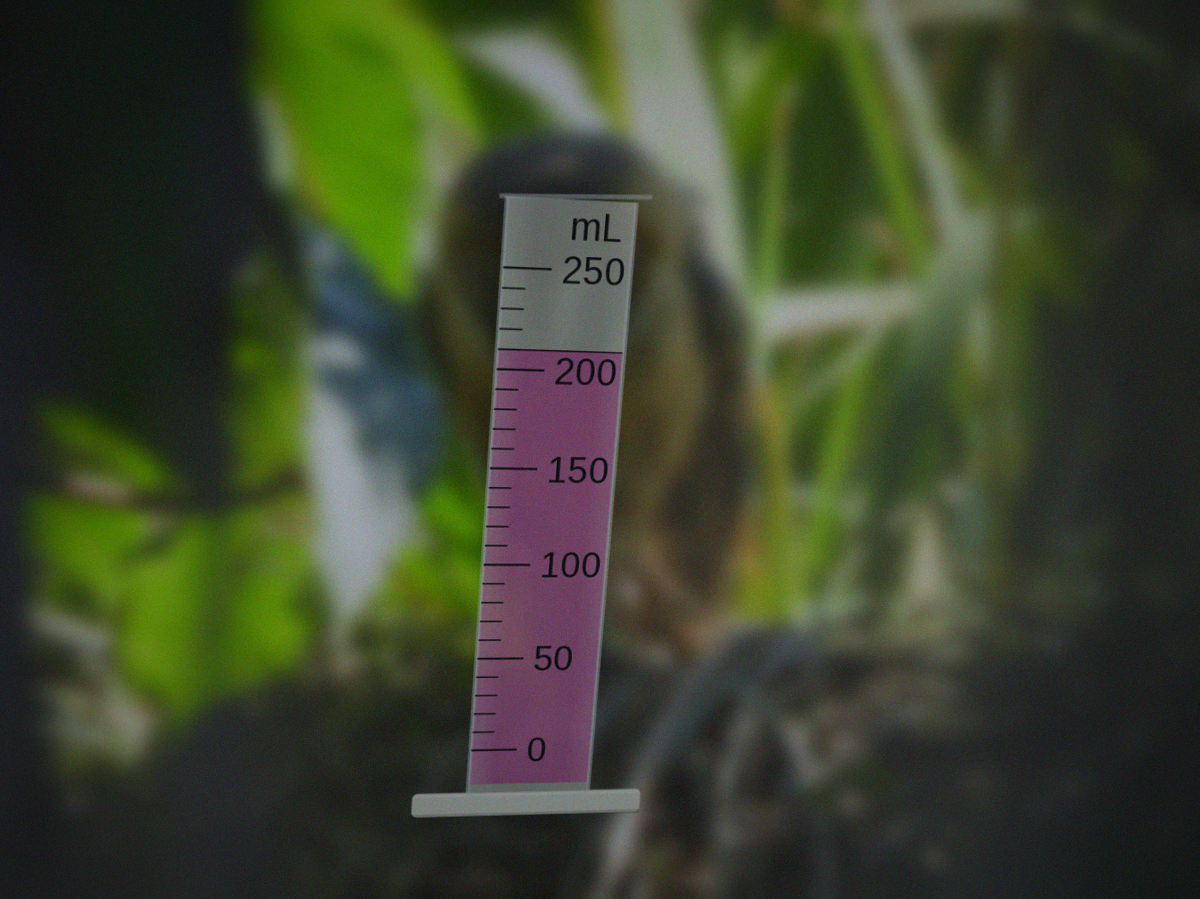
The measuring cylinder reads 210mL
